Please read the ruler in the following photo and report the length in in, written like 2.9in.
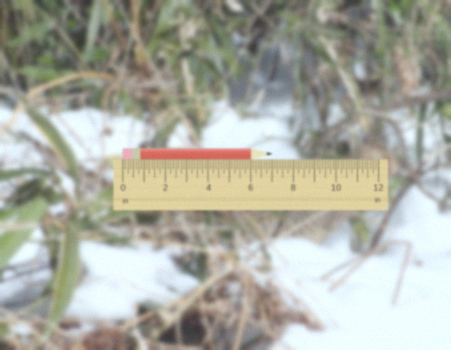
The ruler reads 7in
